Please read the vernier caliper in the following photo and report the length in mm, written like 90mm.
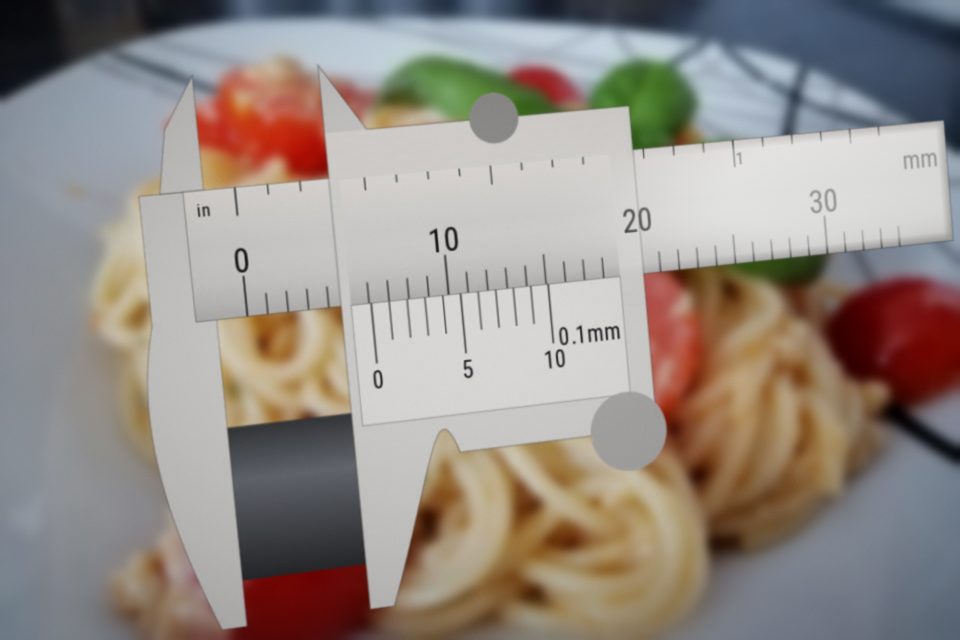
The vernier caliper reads 6.1mm
